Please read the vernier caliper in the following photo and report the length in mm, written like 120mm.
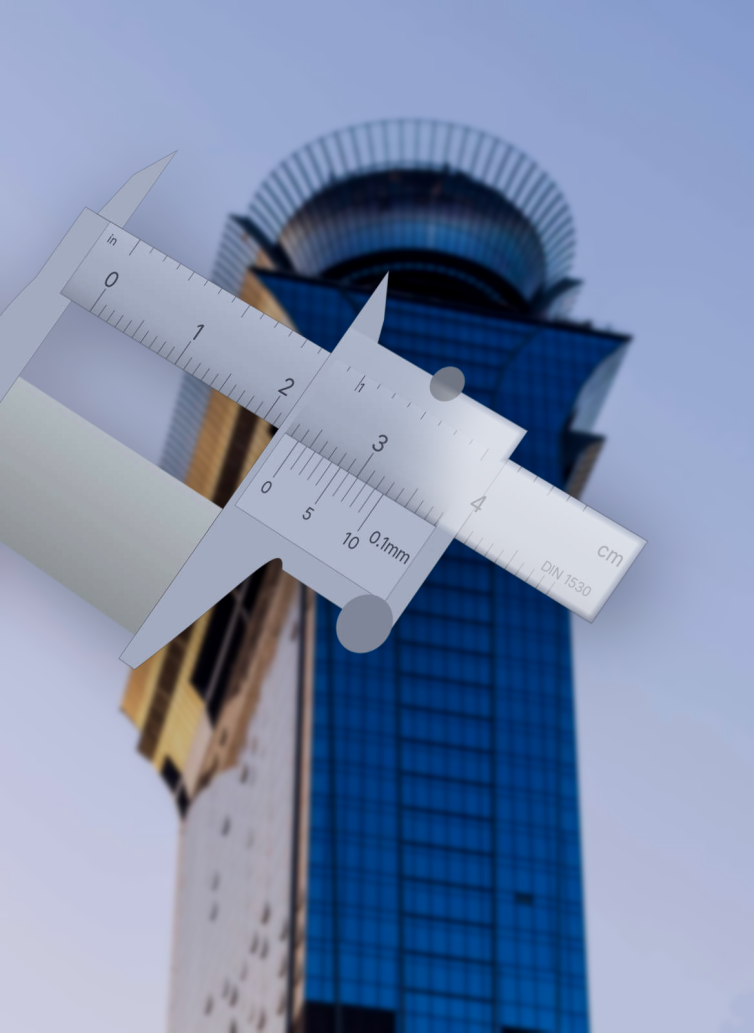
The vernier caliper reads 23.8mm
